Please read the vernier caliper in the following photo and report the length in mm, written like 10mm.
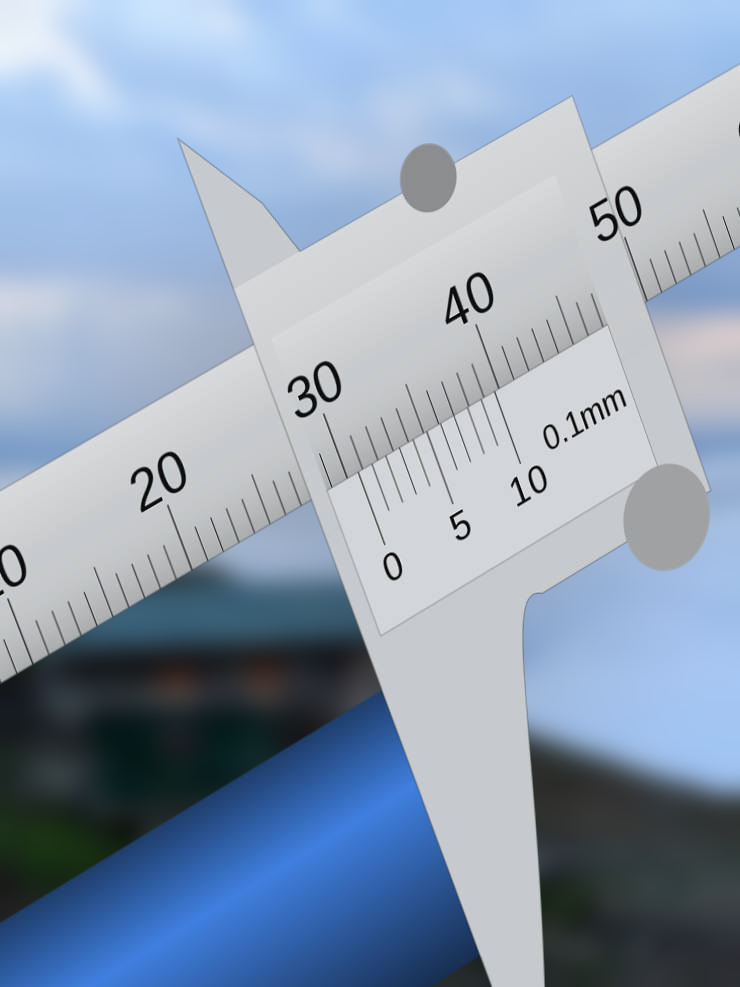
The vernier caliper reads 30.7mm
